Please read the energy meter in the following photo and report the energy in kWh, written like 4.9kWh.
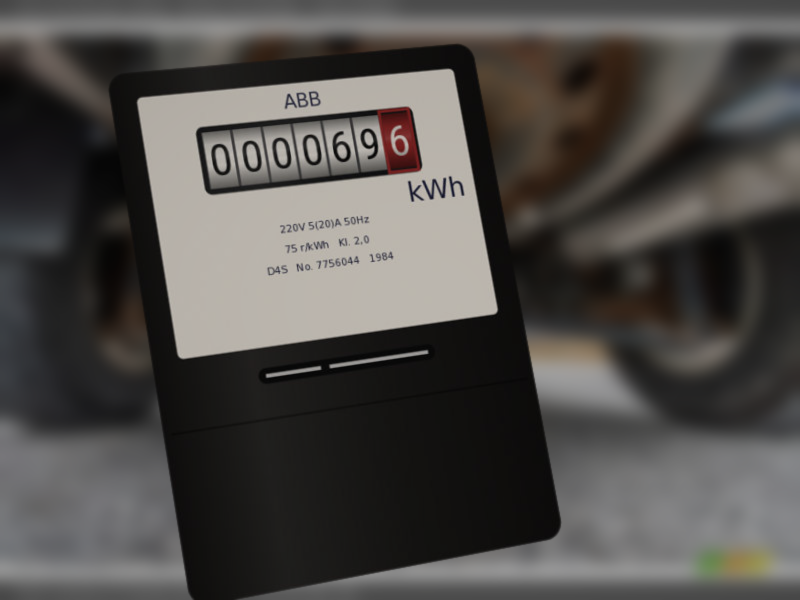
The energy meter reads 69.6kWh
